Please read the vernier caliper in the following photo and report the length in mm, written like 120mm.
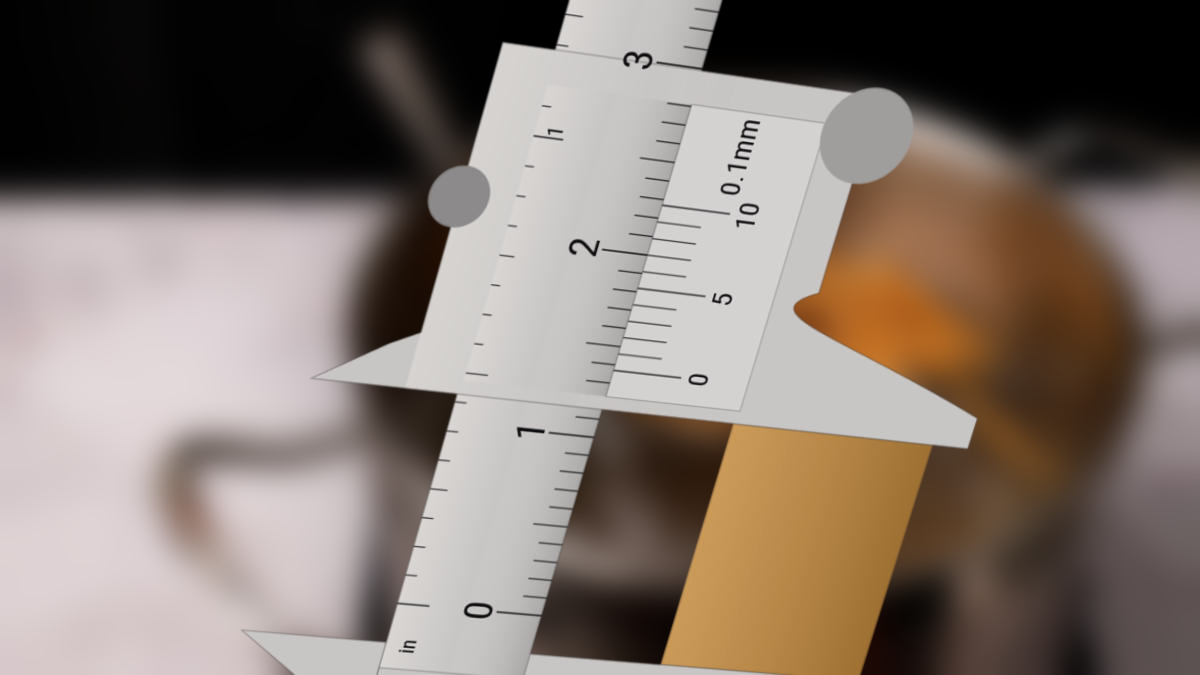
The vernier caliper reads 13.7mm
